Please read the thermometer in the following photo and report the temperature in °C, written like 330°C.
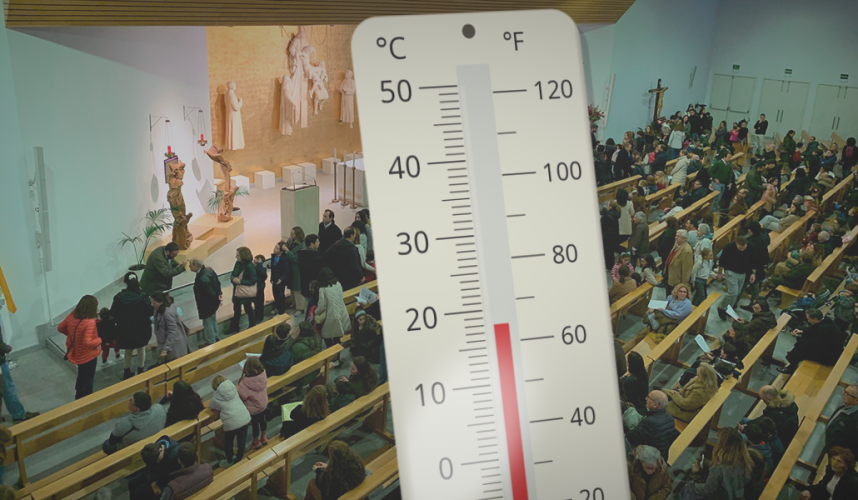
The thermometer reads 18°C
